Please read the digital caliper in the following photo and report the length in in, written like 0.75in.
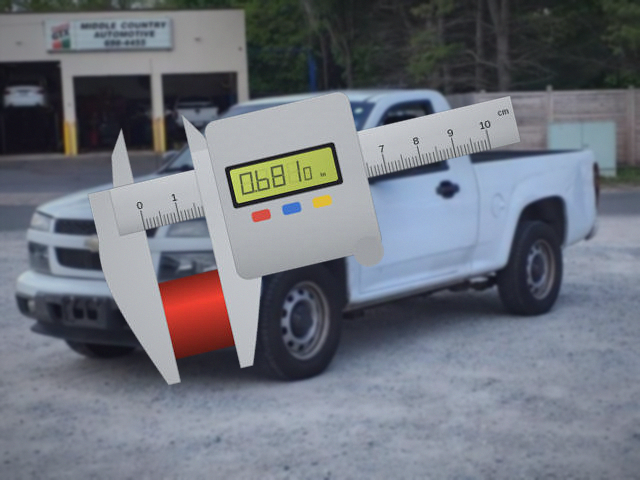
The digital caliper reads 0.6810in
